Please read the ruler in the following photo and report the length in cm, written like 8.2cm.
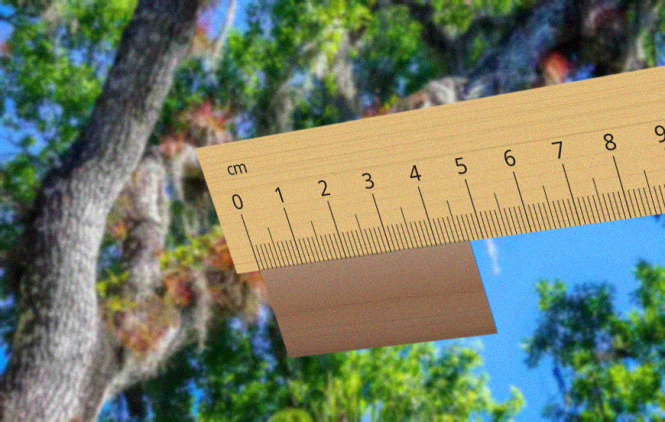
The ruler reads 4.7cm
